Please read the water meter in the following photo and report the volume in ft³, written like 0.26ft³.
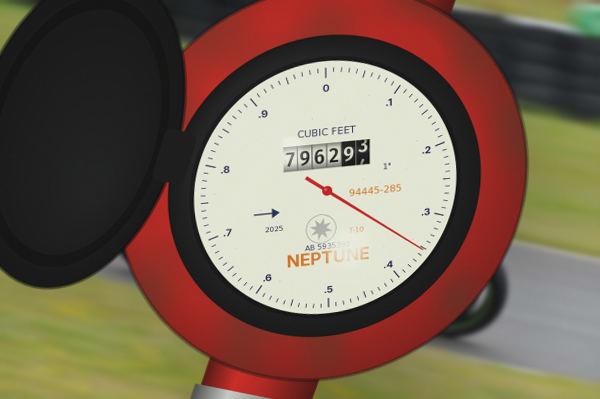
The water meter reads 796293.35ft³
